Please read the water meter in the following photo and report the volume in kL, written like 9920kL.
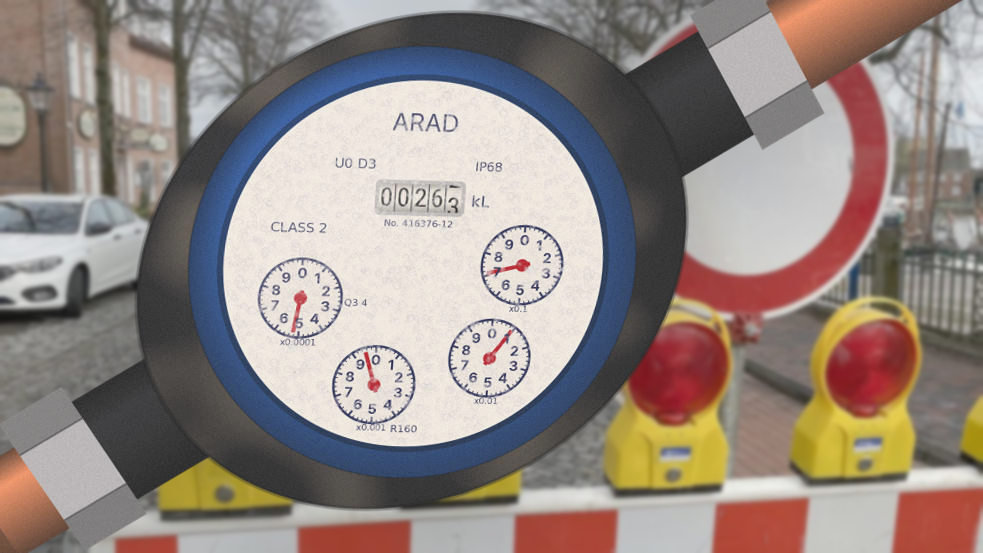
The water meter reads 262.7095kL
